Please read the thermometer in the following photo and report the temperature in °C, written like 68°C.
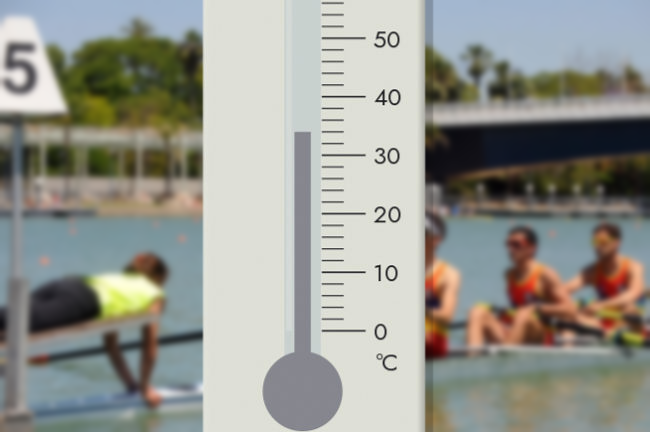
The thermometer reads 34°C
